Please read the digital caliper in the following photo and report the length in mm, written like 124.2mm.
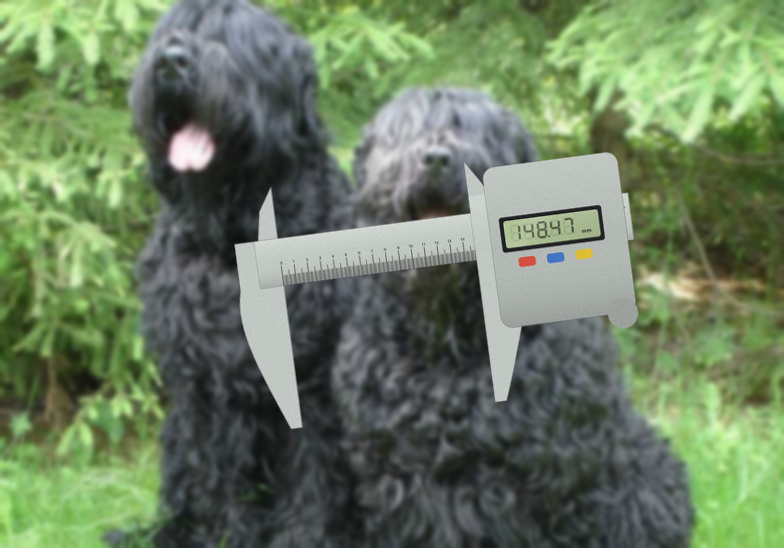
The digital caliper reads 148.47mm
